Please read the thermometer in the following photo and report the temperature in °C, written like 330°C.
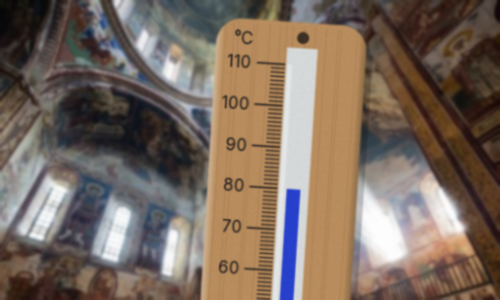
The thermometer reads 80°C
